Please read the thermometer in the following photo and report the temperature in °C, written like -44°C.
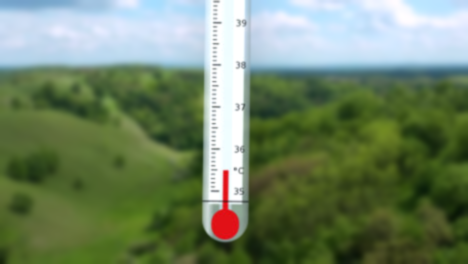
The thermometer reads 35.5°C
